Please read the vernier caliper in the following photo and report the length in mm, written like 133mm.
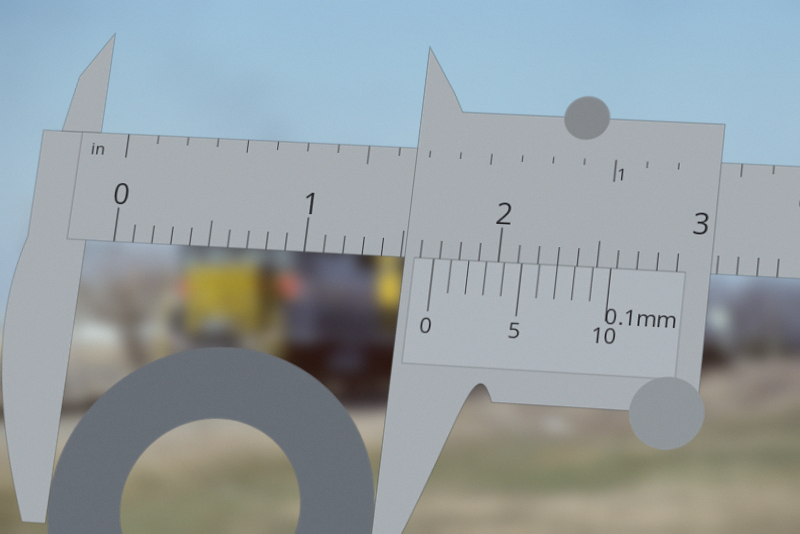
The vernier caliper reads 16.7mm
